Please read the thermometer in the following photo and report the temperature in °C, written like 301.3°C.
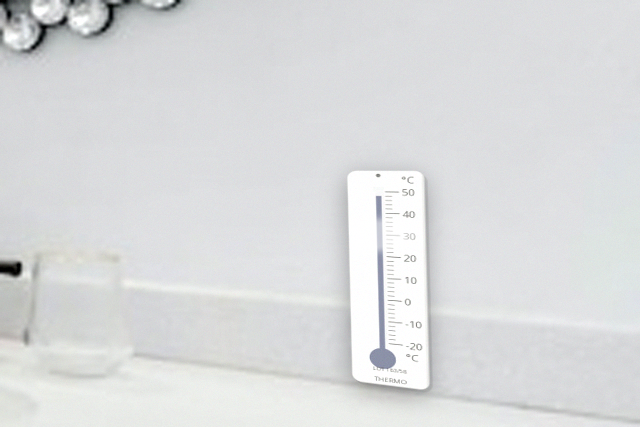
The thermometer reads 48°C
